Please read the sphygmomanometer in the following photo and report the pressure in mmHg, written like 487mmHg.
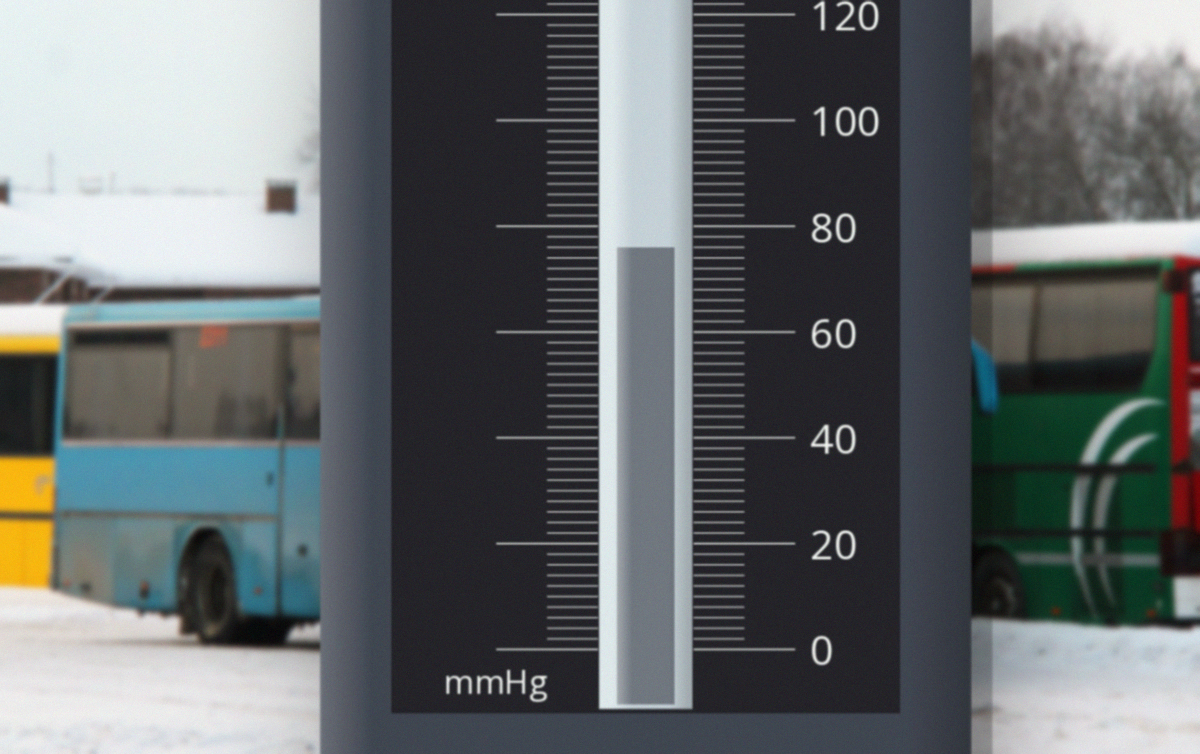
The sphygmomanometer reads 76mmHg
